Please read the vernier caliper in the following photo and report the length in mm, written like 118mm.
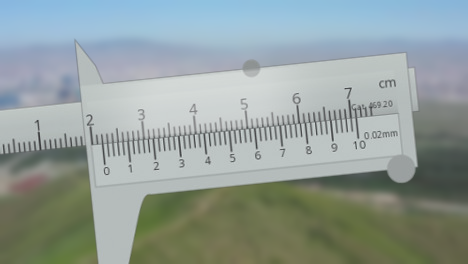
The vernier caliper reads 22.0mm
